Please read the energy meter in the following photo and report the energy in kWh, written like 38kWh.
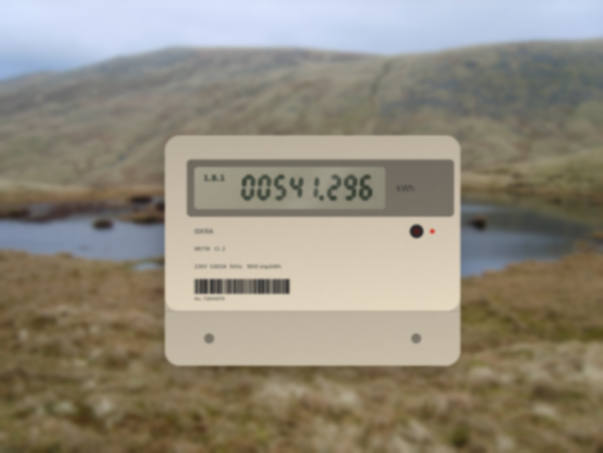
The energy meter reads 541.296kWh
